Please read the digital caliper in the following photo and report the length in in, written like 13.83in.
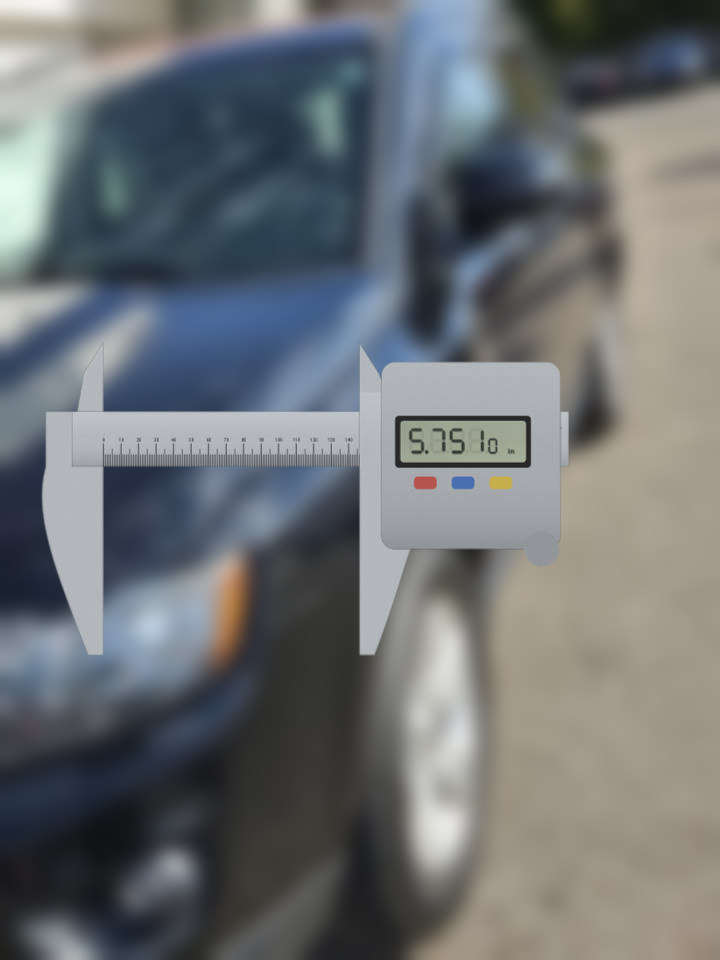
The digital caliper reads 5.7510in
